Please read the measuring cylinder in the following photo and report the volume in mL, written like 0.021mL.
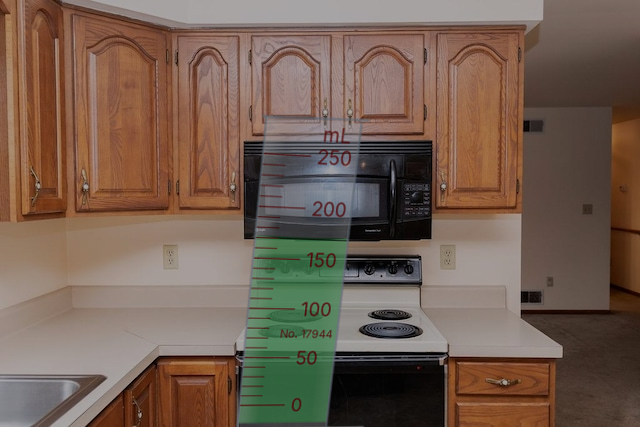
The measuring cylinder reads 170mL
